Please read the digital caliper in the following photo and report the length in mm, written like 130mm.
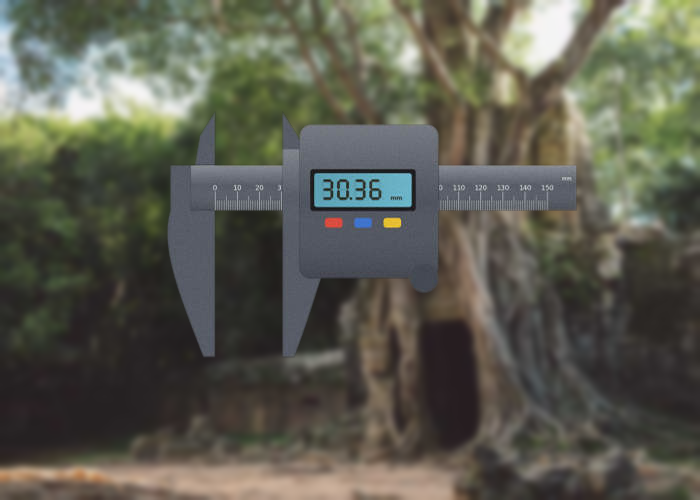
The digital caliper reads 30.36mm
